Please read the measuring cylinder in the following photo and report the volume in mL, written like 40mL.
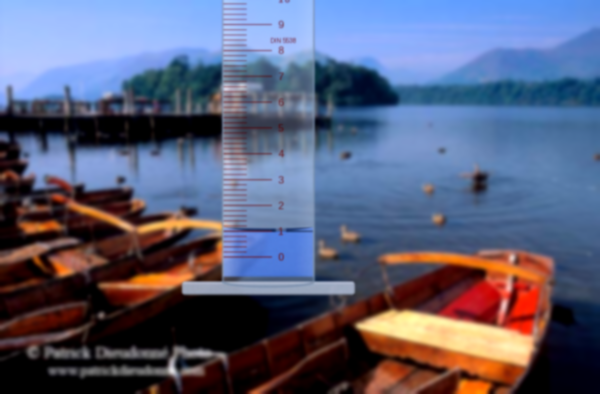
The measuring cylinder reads 1mL
